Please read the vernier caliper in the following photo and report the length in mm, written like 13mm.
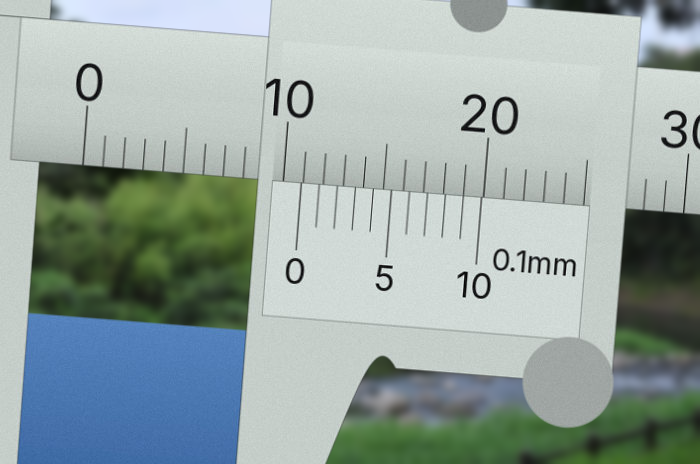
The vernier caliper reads 10.9mm
